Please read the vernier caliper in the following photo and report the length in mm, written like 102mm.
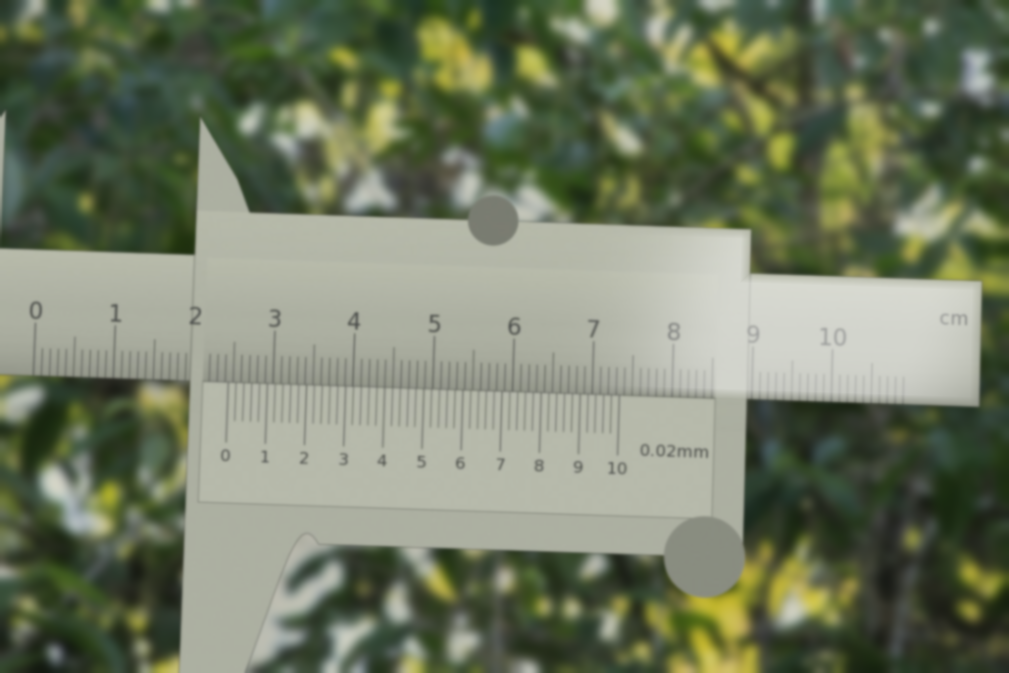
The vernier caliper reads 24.4mm
